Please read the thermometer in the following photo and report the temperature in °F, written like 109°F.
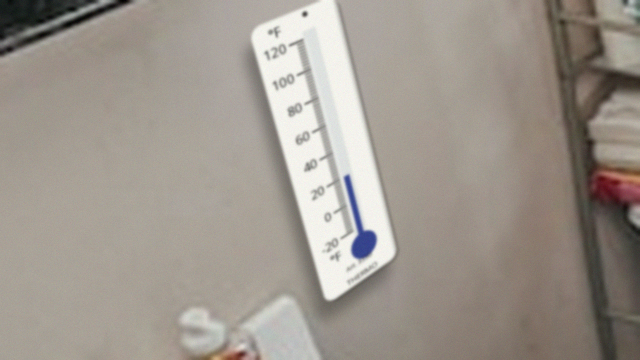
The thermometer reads 20°F
